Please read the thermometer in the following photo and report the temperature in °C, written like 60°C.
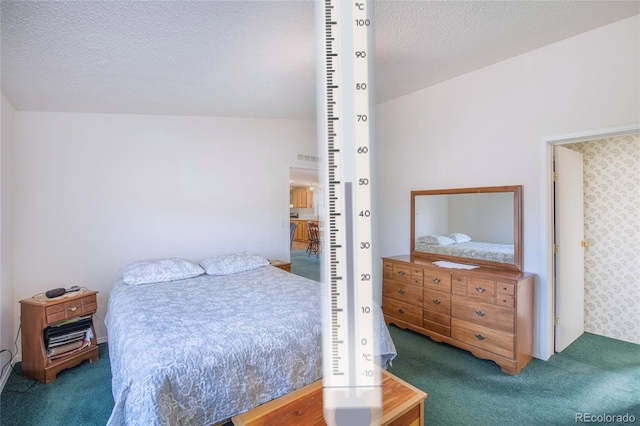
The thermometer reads 50°C
